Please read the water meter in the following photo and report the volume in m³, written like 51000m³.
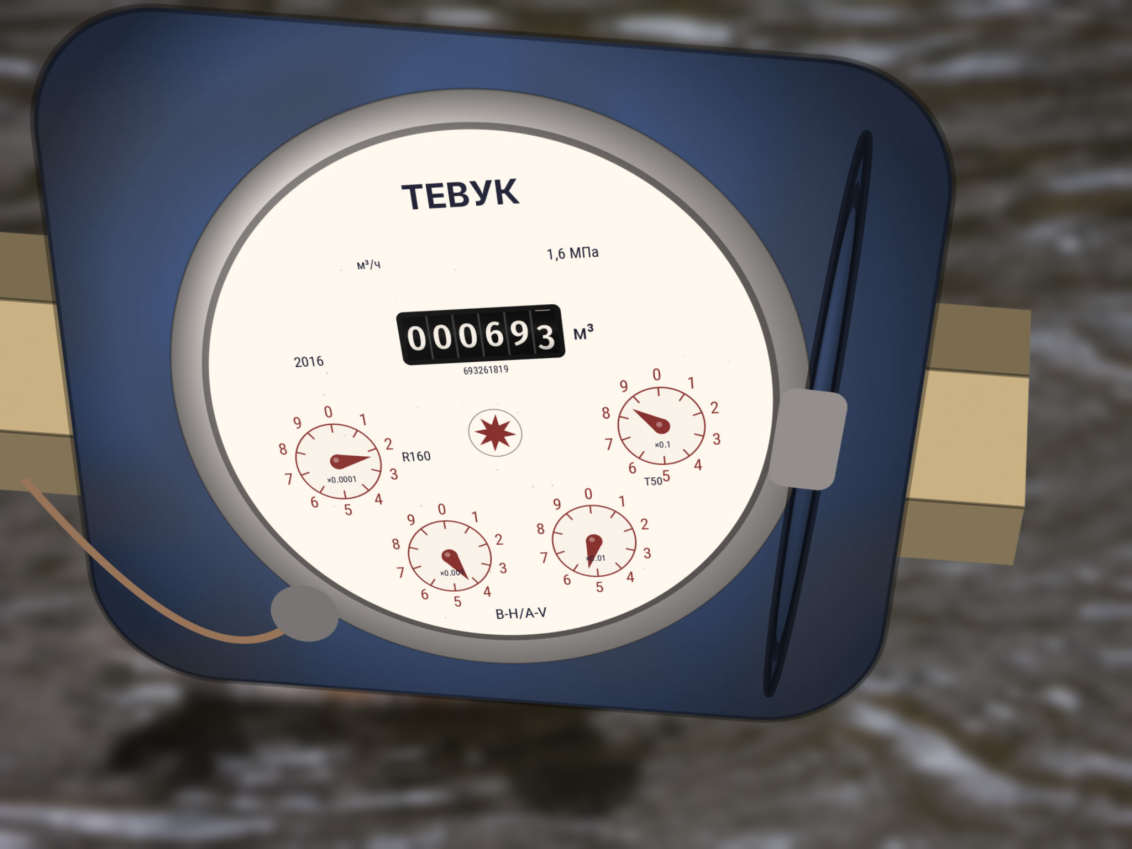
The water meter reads 692.8542m³
